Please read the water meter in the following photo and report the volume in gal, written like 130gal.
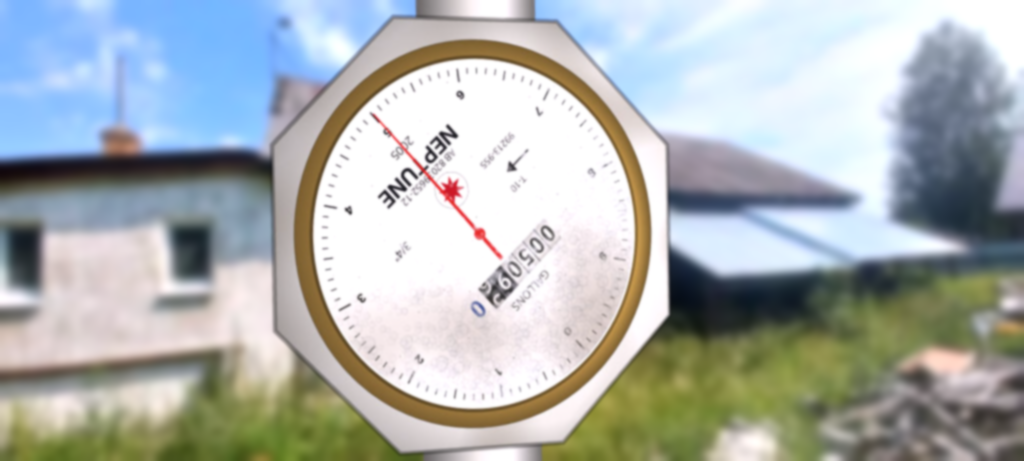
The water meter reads 50955.0gal
